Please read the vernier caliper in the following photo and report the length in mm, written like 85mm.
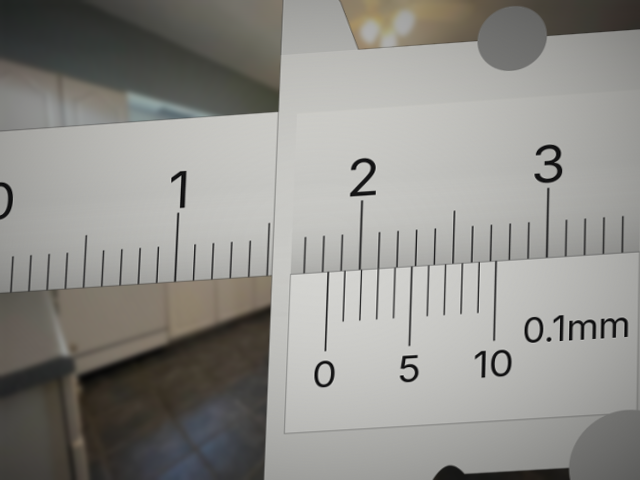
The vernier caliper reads 18.3mm
